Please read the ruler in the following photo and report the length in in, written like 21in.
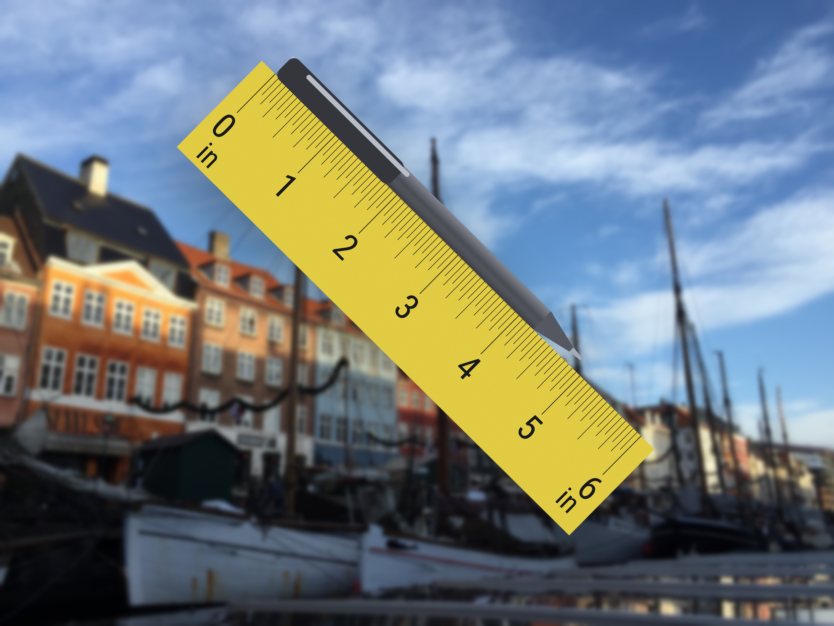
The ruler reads 4.875in
